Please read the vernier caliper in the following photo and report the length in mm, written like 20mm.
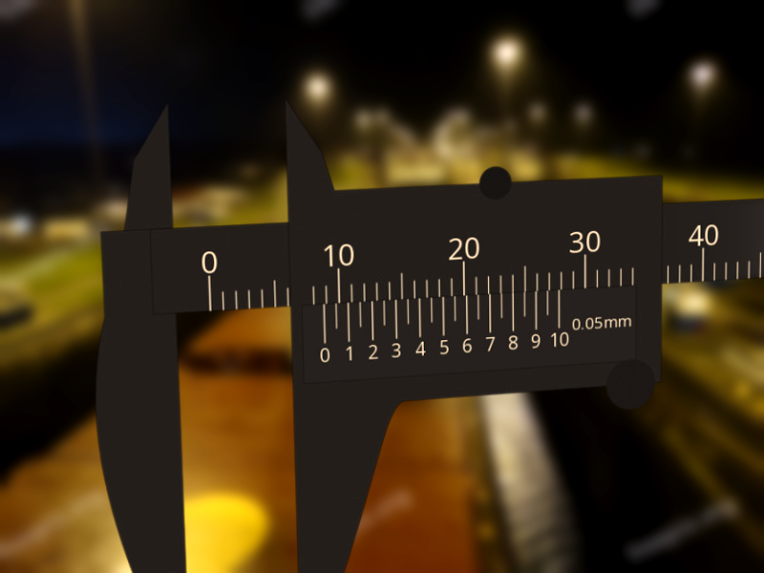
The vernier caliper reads 8.8mm
